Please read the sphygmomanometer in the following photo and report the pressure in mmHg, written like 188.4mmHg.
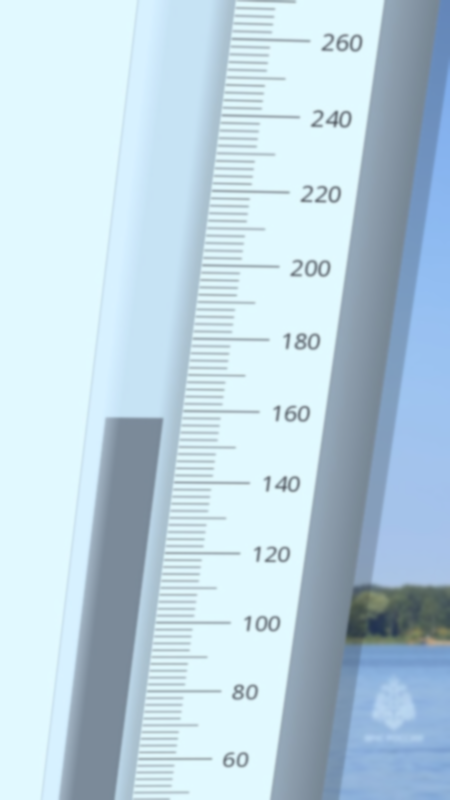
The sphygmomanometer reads 158mmHg
